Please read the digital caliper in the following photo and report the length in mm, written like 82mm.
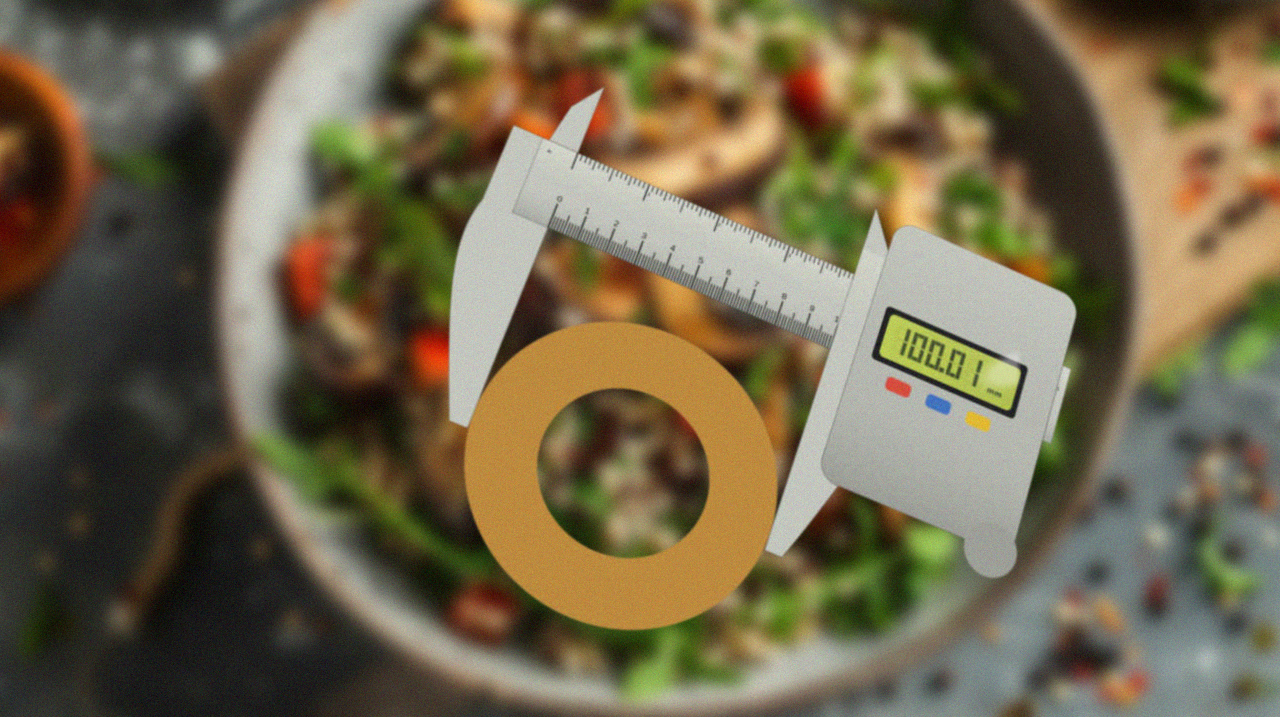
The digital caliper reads 100.01mm
